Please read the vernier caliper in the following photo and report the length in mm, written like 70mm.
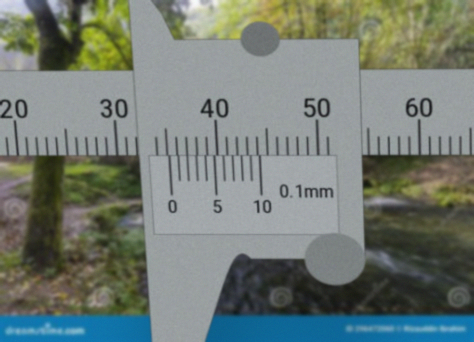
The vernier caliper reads 35.2mm
